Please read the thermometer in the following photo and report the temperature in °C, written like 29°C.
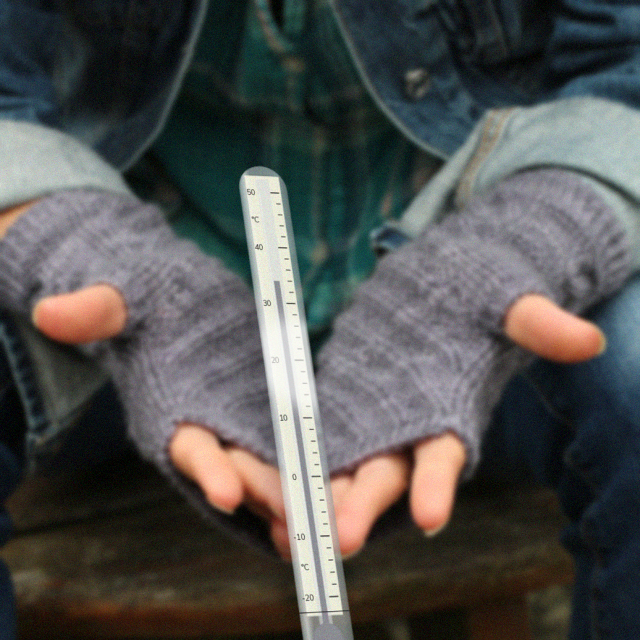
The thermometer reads 34°C
